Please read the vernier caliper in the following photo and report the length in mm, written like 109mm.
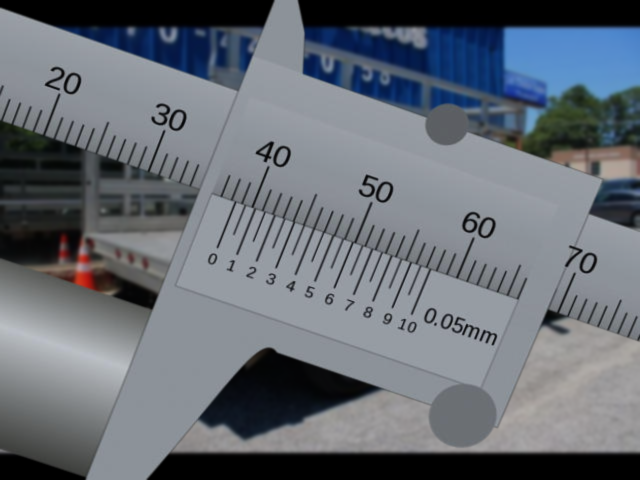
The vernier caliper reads 38.4mm
